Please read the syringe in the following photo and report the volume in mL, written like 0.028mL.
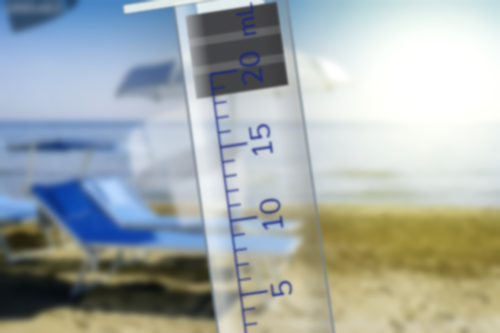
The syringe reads 18.5mL
